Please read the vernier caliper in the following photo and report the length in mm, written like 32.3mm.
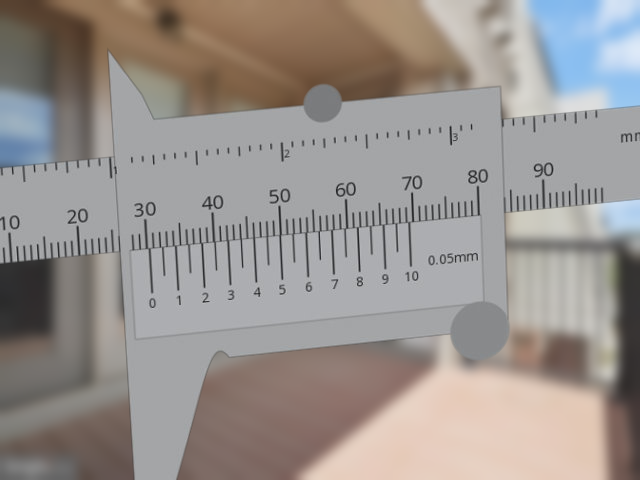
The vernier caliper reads 30.4mm
